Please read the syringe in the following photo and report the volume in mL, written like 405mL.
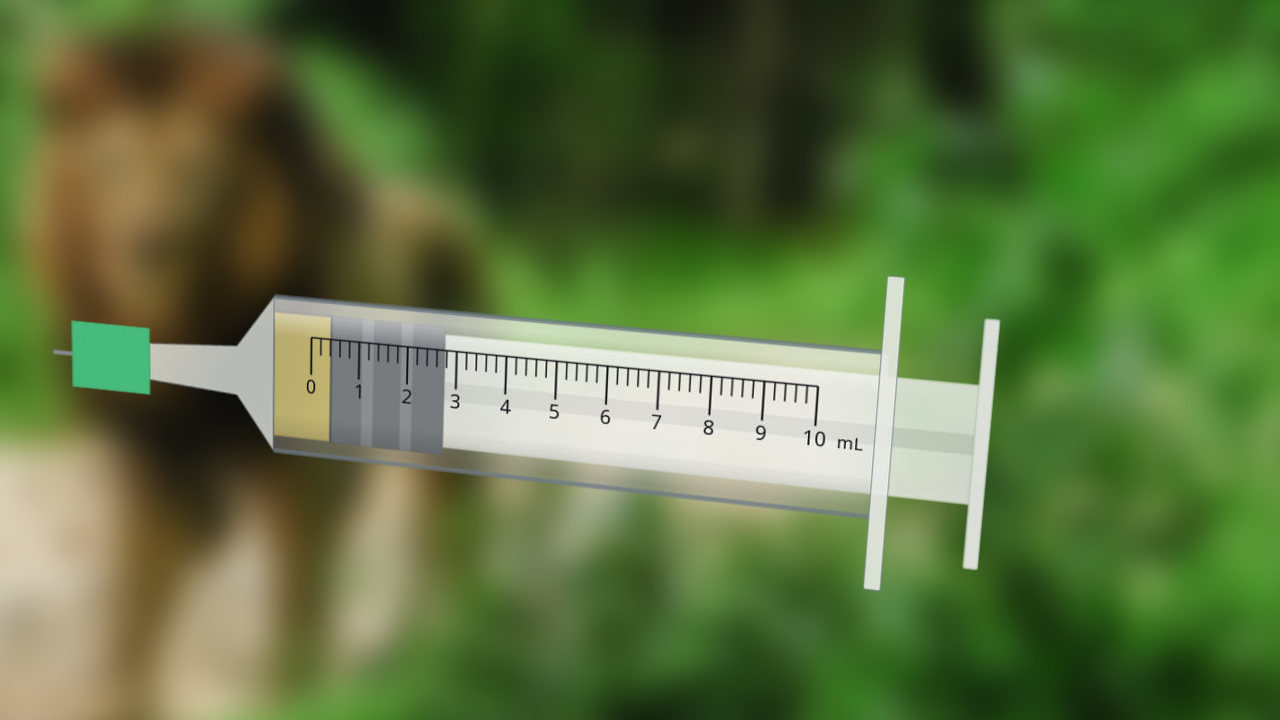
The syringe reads 0.4mL
